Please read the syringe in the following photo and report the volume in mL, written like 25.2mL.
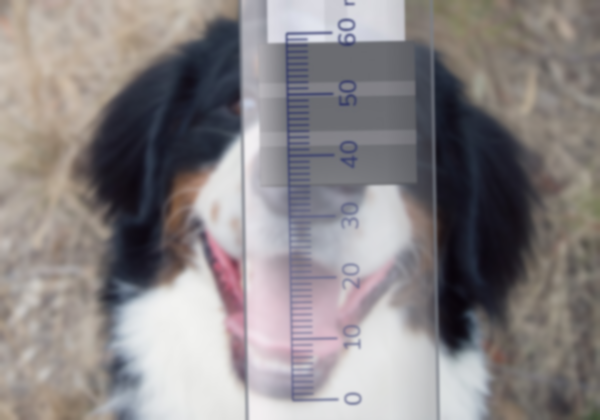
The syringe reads 35mL
